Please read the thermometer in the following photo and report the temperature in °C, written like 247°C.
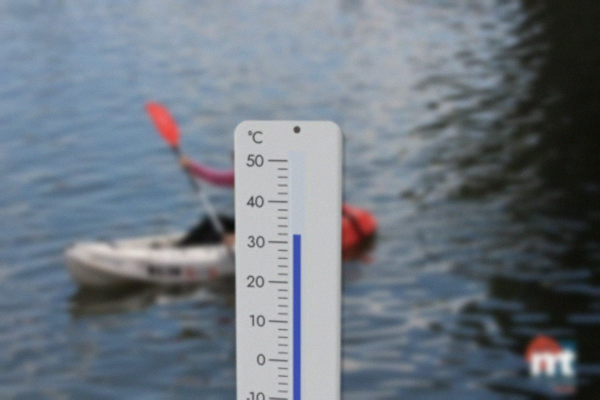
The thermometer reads 32°C
